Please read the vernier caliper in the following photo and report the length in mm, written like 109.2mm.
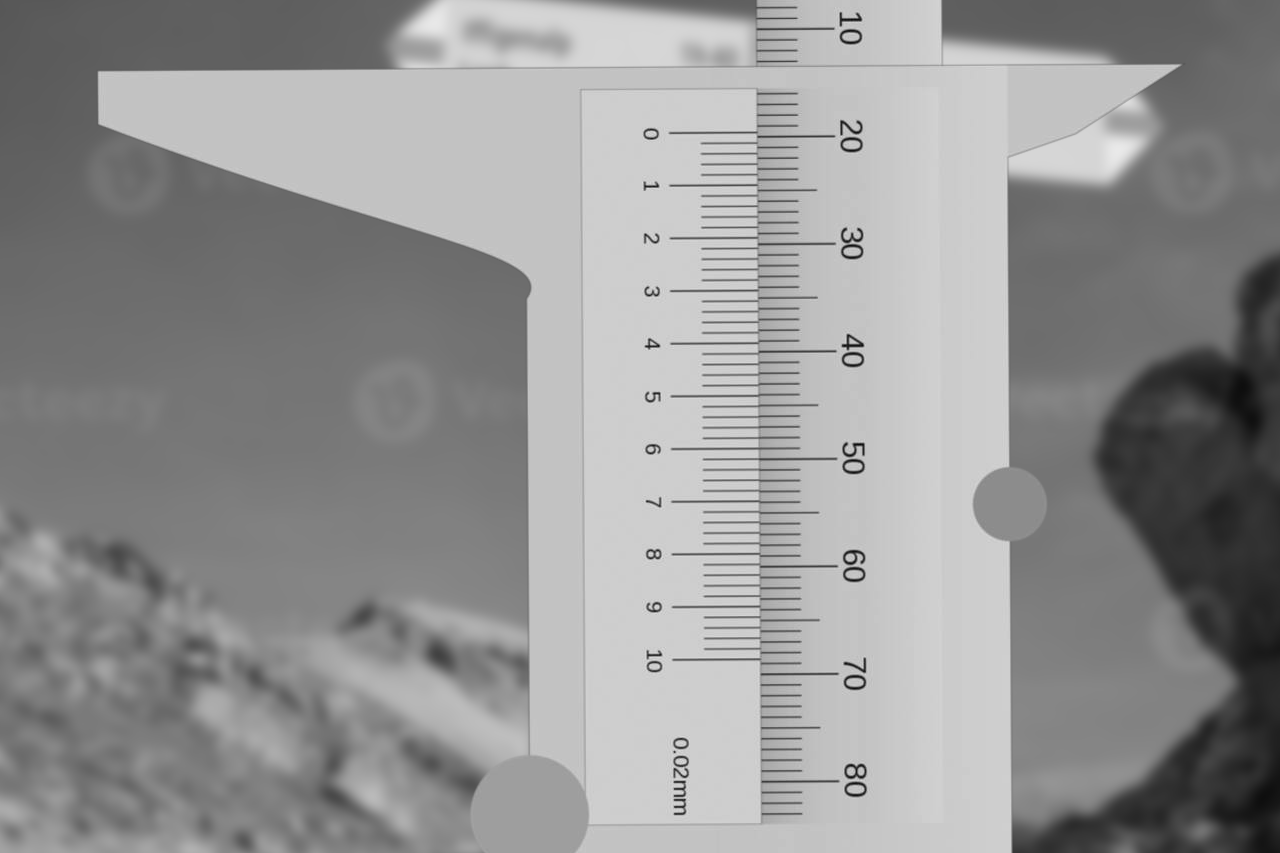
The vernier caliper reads 19.6mm
